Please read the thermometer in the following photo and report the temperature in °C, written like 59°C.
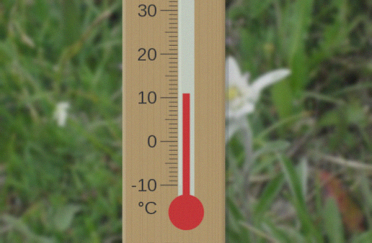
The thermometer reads 11°C
